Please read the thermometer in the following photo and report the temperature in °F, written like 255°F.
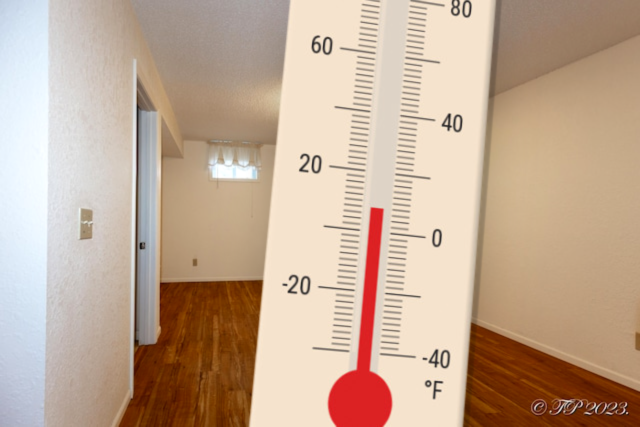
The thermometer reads 8°F
